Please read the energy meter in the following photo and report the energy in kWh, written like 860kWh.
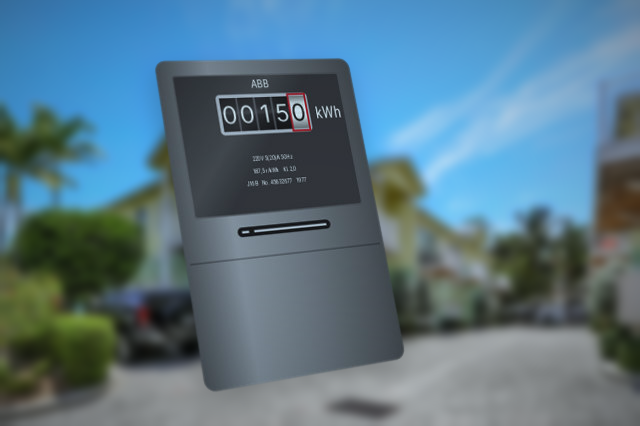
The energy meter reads 15.0kWh
